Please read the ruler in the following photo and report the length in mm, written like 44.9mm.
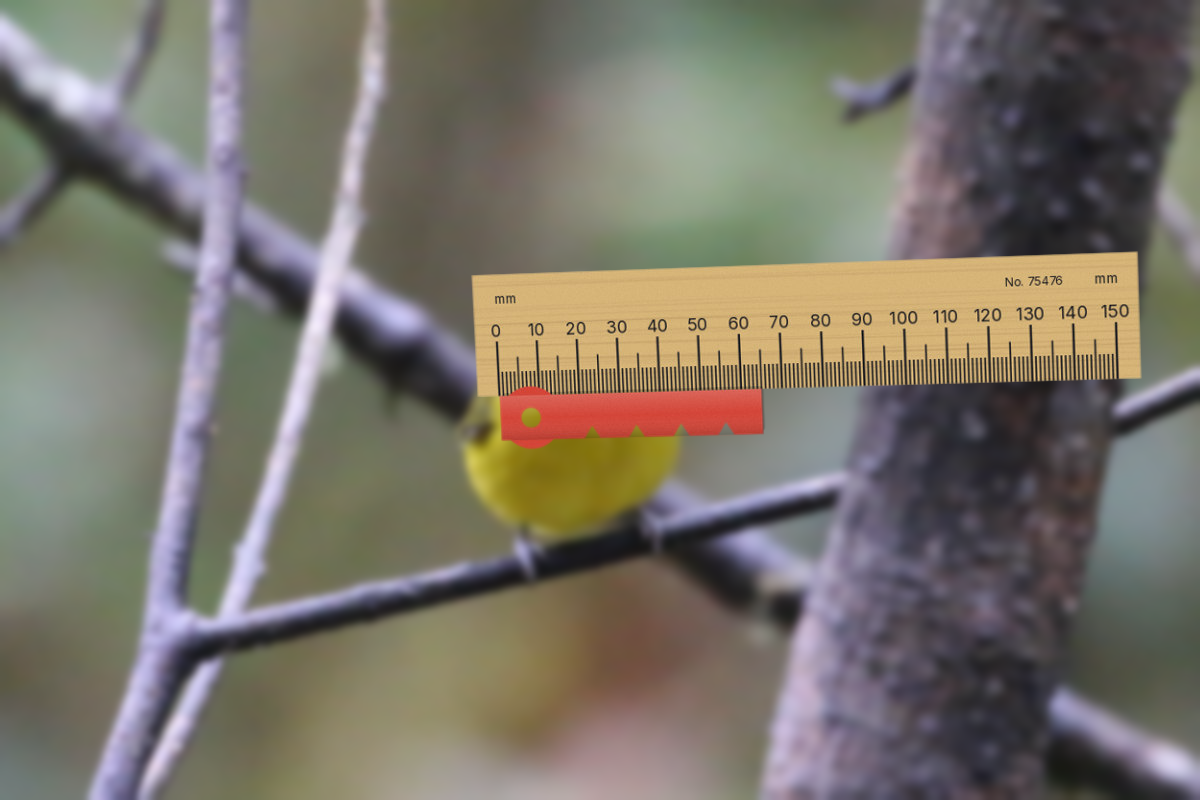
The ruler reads 65mm
